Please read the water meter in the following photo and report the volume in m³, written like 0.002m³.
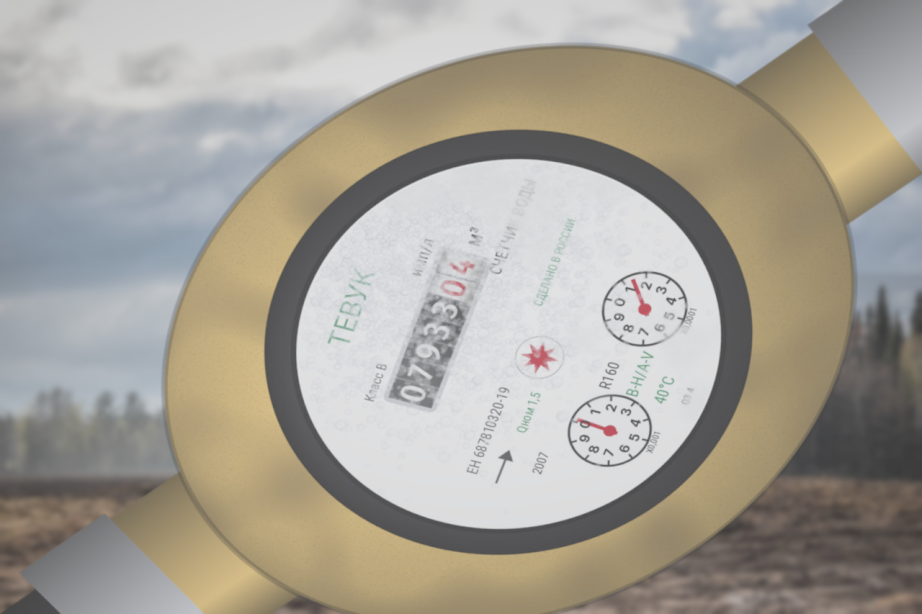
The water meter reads 7933.0401m³
